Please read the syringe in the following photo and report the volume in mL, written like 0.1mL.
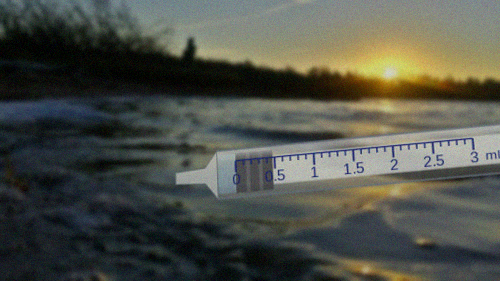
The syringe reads 0mL
